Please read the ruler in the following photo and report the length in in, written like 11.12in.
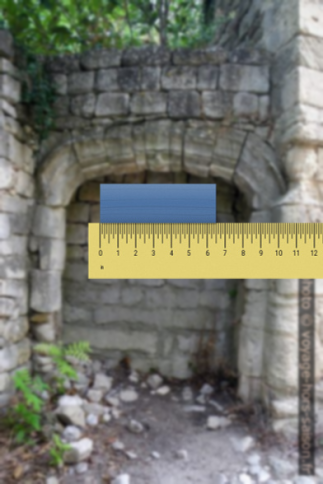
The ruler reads 6.5in
